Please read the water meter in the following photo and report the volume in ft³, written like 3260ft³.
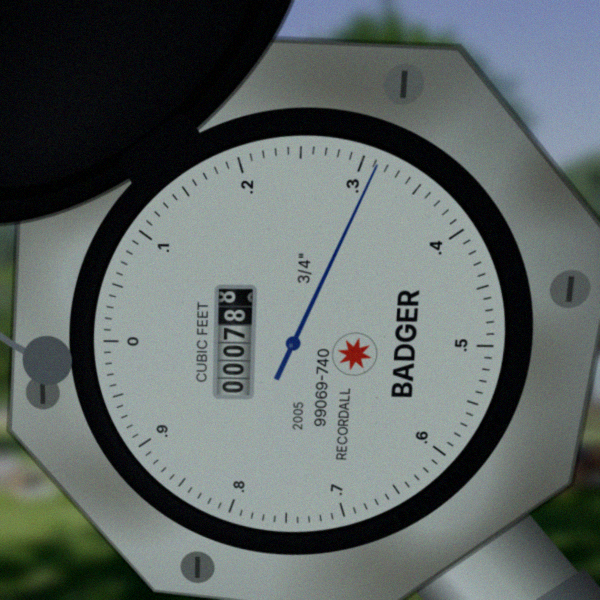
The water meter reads 788.31ft³
